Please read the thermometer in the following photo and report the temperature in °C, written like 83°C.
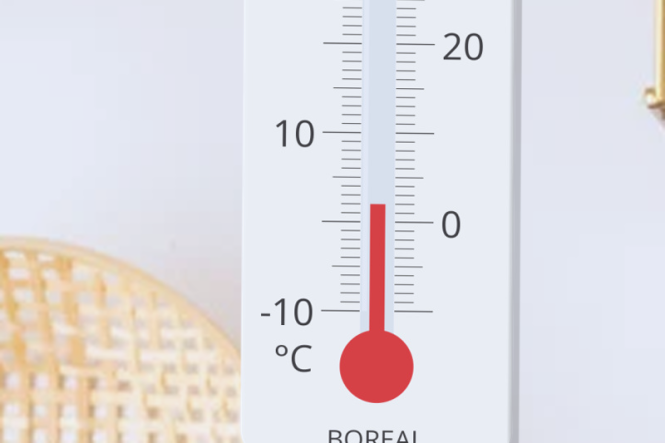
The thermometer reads 2°C
